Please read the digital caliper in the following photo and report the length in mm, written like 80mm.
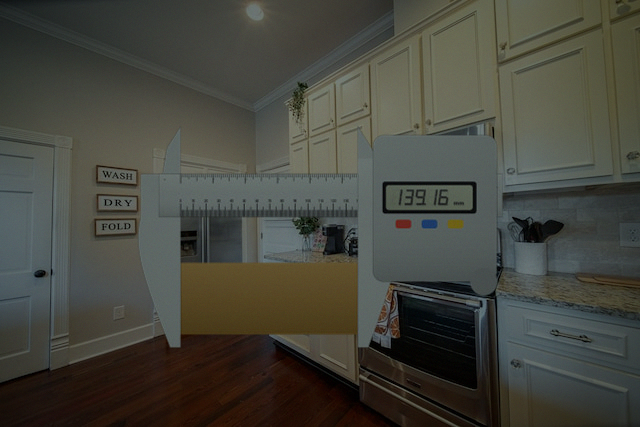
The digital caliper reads 139.16mm
